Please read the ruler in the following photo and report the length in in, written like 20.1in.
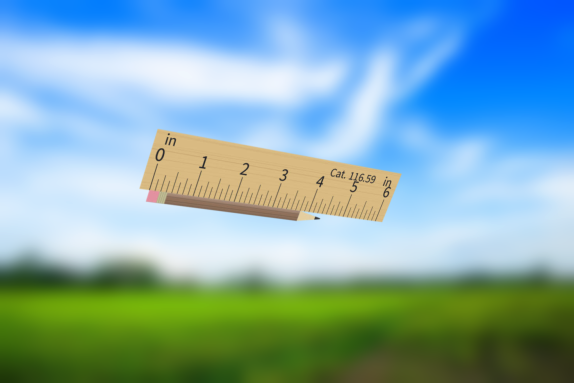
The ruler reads 4.375in
